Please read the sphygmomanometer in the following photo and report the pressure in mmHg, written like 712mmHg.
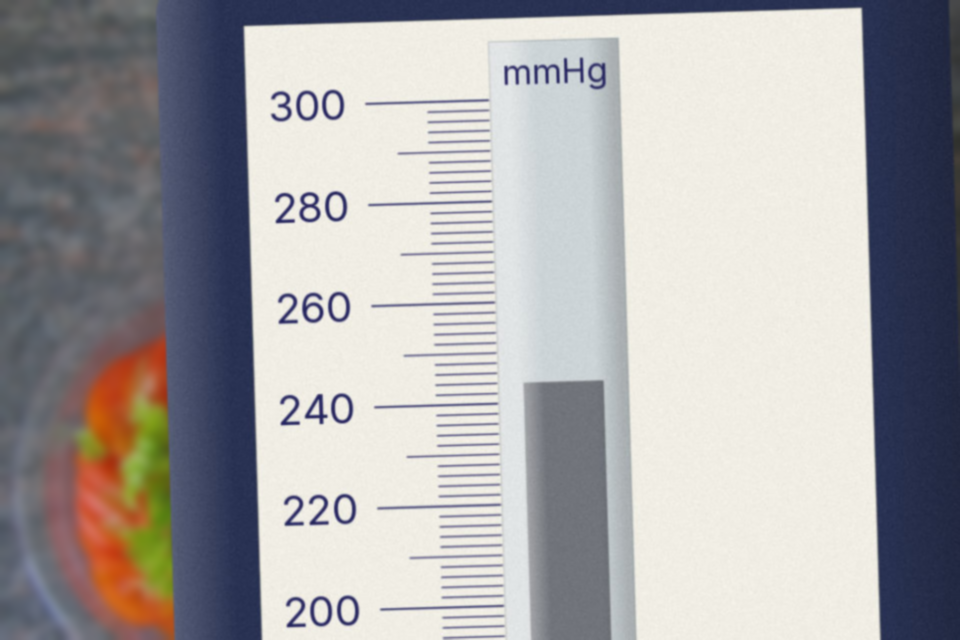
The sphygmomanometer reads 244mmHg
